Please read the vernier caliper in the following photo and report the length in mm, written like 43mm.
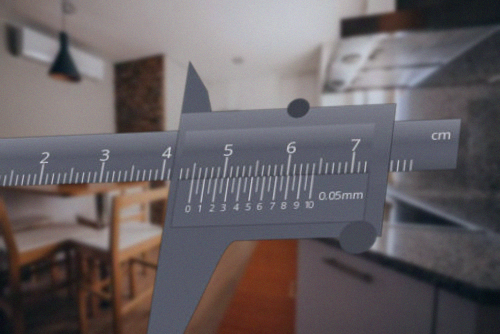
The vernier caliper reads 45.0mm
